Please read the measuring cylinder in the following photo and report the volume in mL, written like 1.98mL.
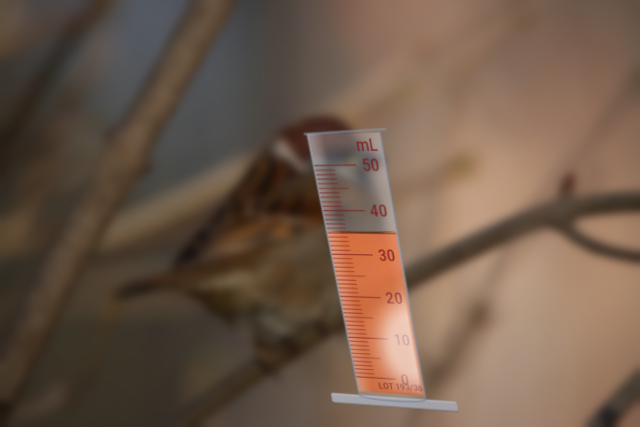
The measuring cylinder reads 35mL
